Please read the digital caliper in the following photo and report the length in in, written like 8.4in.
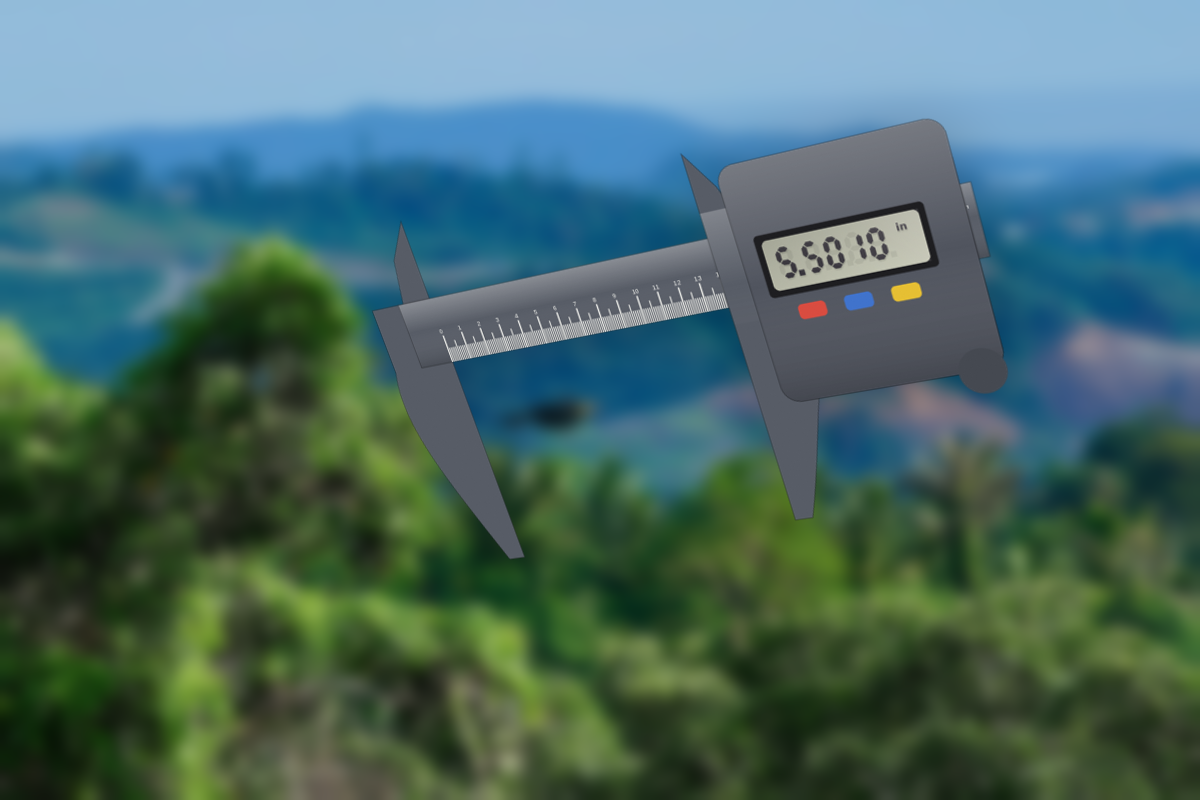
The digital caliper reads 5.5010in
